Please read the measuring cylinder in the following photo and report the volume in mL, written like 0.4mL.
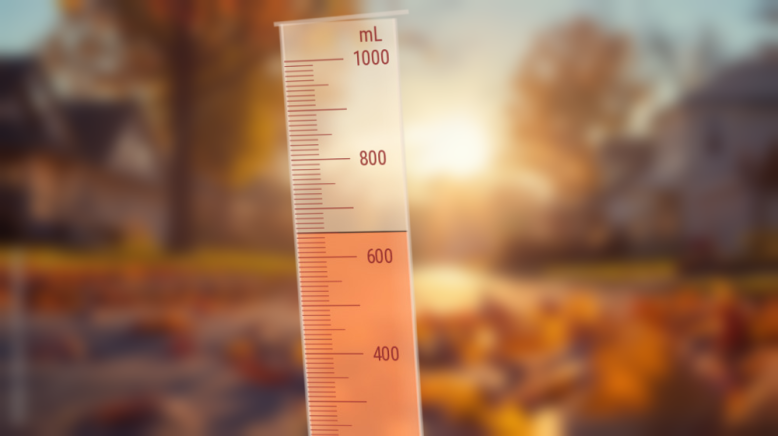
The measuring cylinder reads 650mL
